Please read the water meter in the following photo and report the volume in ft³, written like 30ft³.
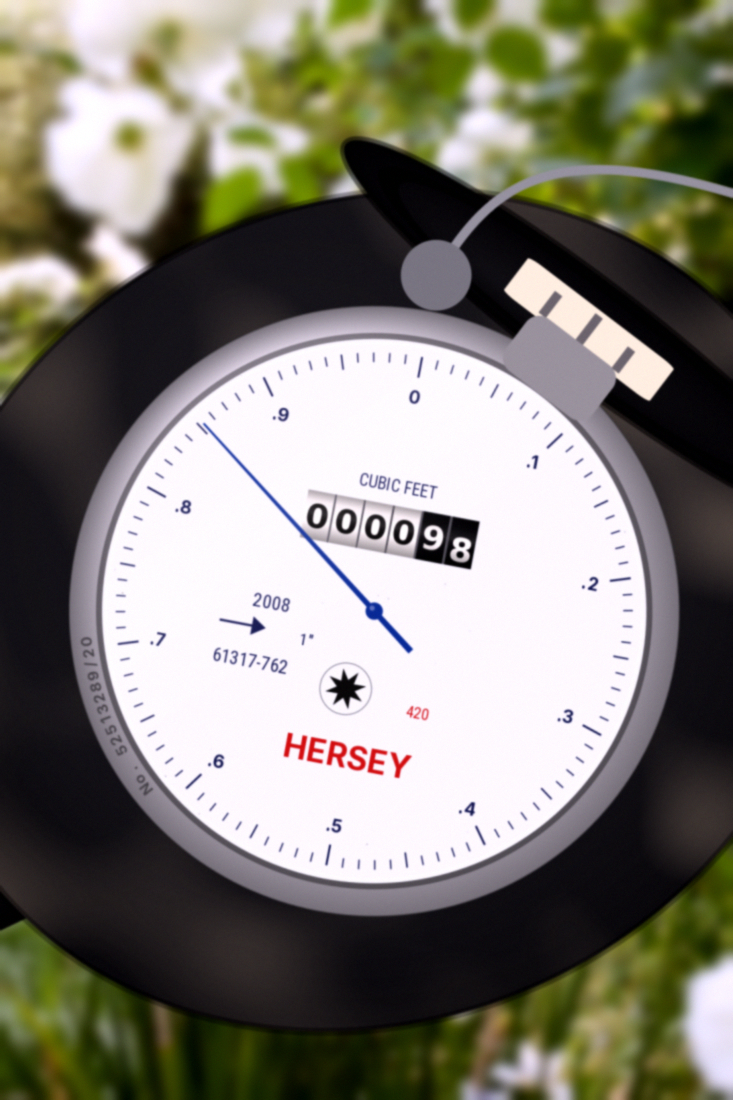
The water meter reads 97.85ft³
